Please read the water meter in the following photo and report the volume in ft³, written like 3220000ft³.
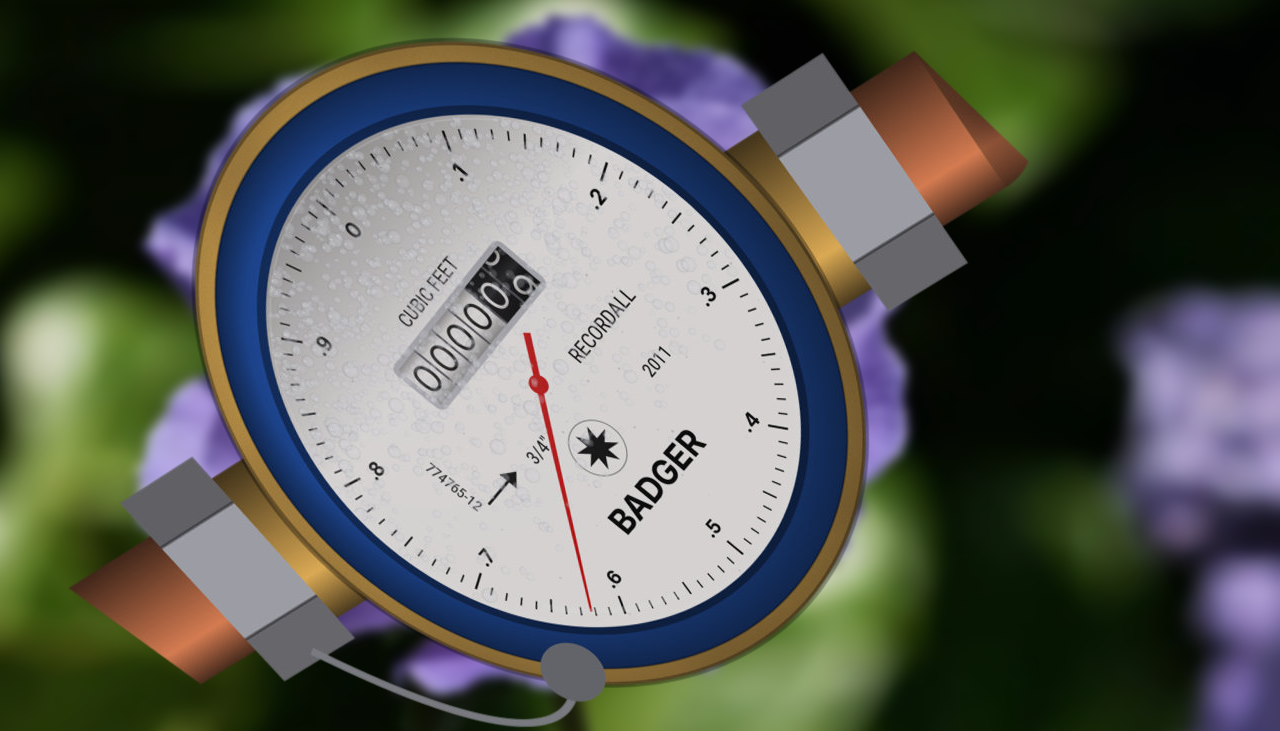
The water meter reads 8.62ft³
